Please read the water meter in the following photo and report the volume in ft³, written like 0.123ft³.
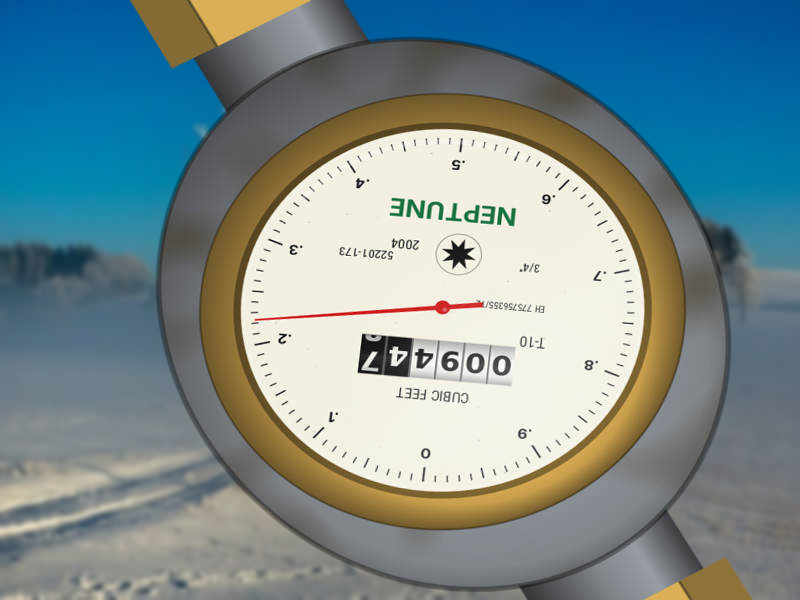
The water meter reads 9447.22ft³
